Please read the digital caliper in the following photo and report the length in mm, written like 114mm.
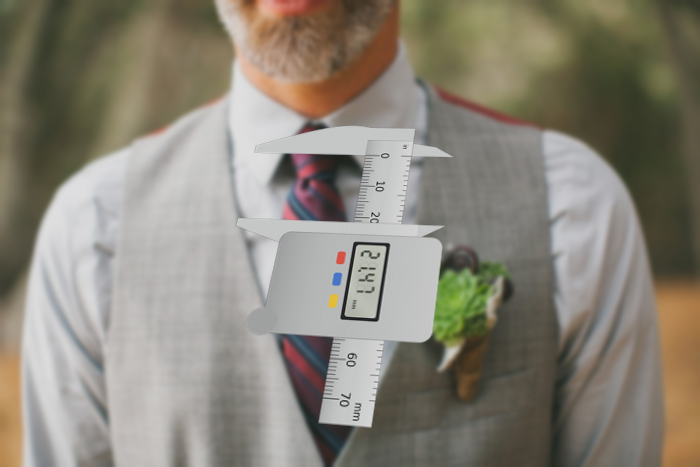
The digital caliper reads 21.47mm
